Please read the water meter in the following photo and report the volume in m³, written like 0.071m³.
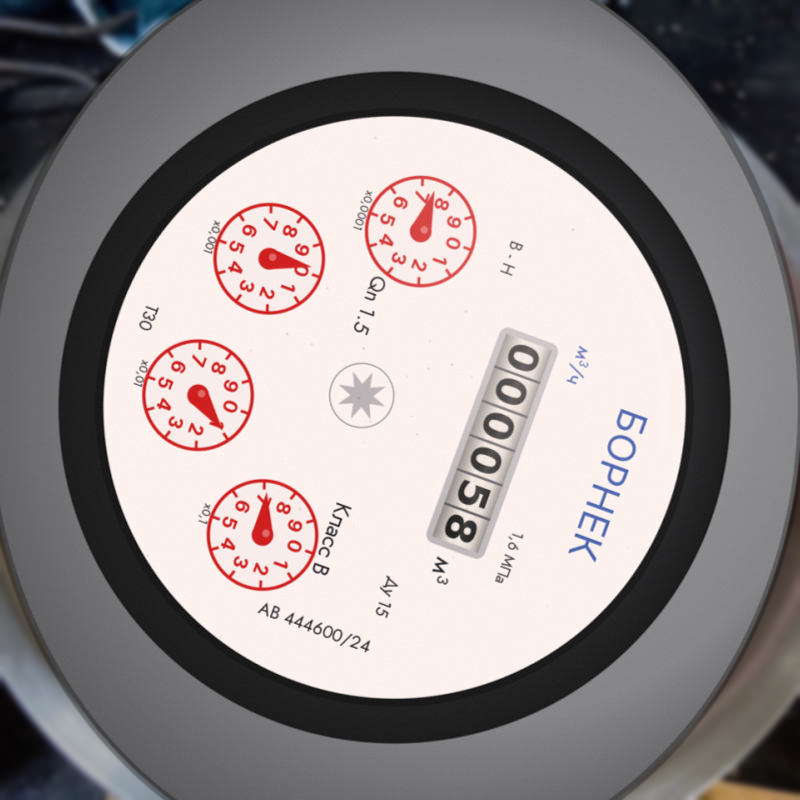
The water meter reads 58.7097m³
